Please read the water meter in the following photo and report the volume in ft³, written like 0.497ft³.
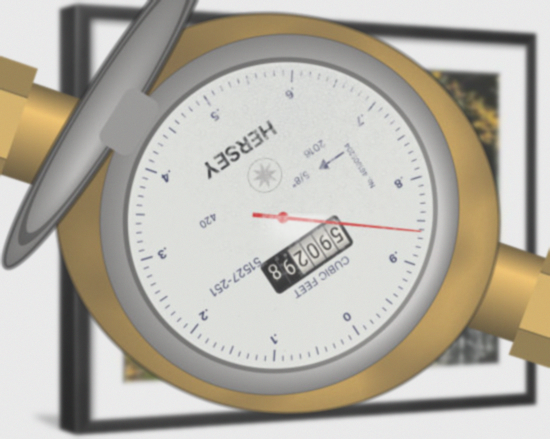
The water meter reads 590297.86ft³
